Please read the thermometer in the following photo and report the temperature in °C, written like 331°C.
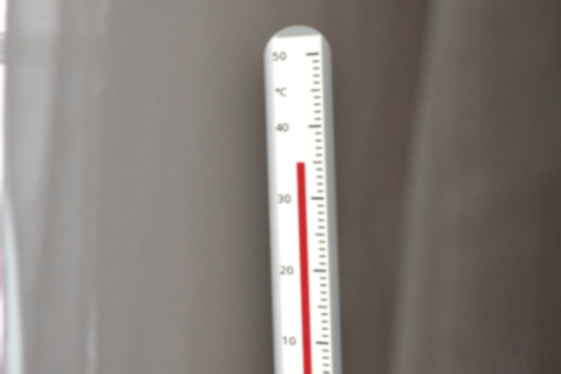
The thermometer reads 35°C
